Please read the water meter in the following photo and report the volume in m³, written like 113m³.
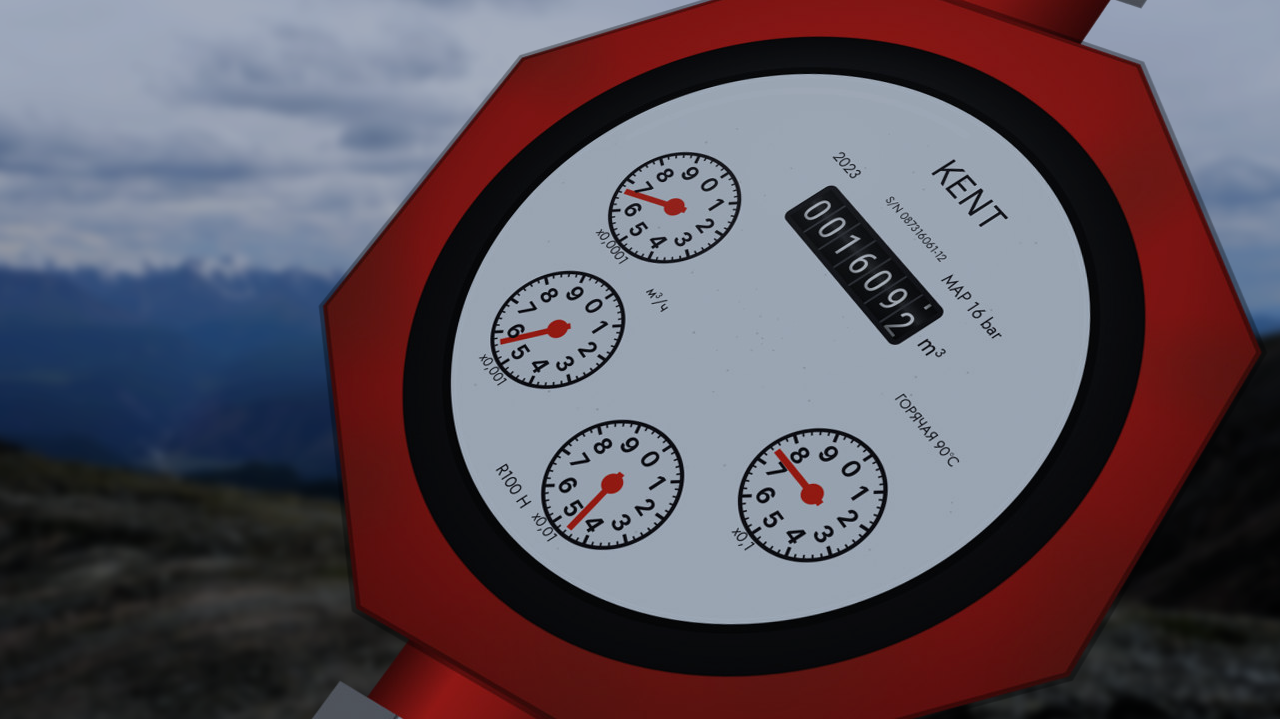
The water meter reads 16091.7456m³
